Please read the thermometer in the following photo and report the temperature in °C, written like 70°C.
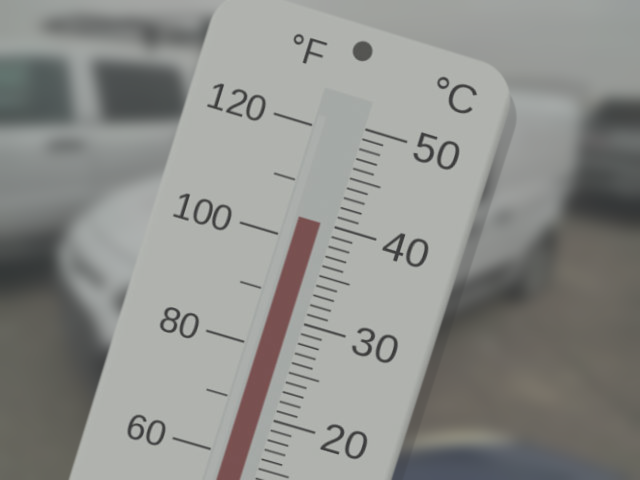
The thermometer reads 40°C
